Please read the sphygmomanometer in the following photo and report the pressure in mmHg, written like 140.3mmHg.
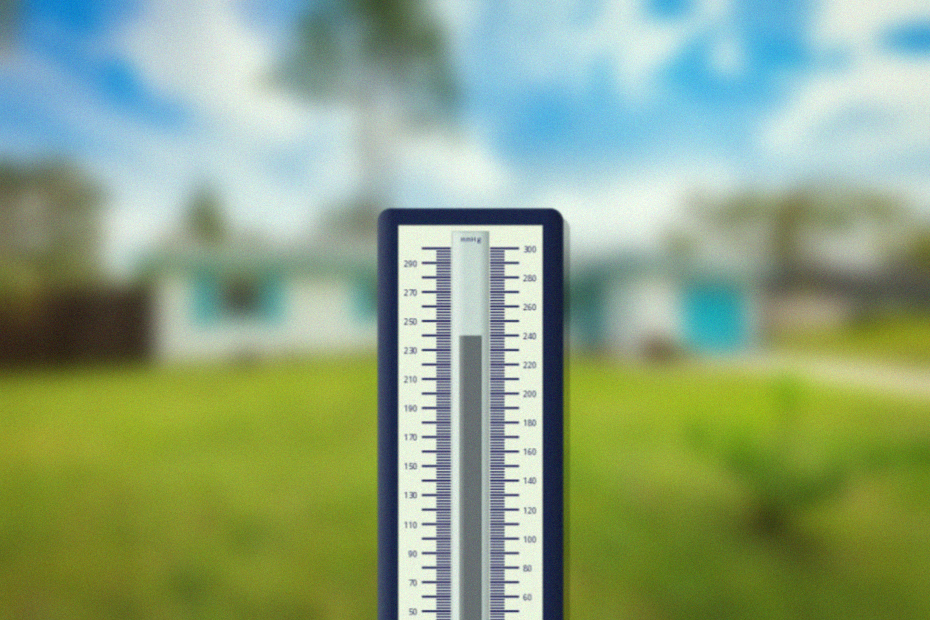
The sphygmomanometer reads 240mmHg
